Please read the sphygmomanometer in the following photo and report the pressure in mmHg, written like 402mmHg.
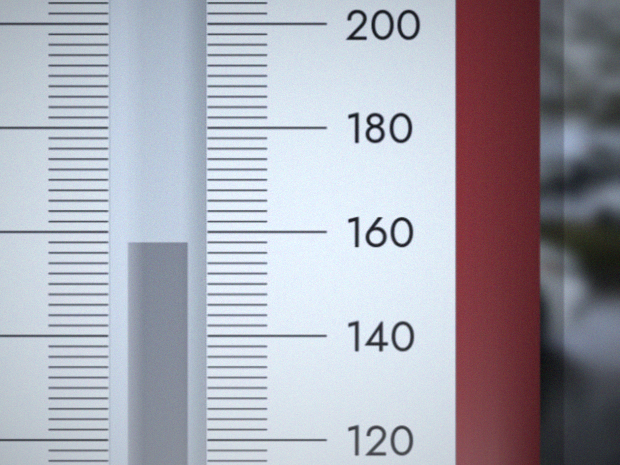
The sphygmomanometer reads 158mmHg
